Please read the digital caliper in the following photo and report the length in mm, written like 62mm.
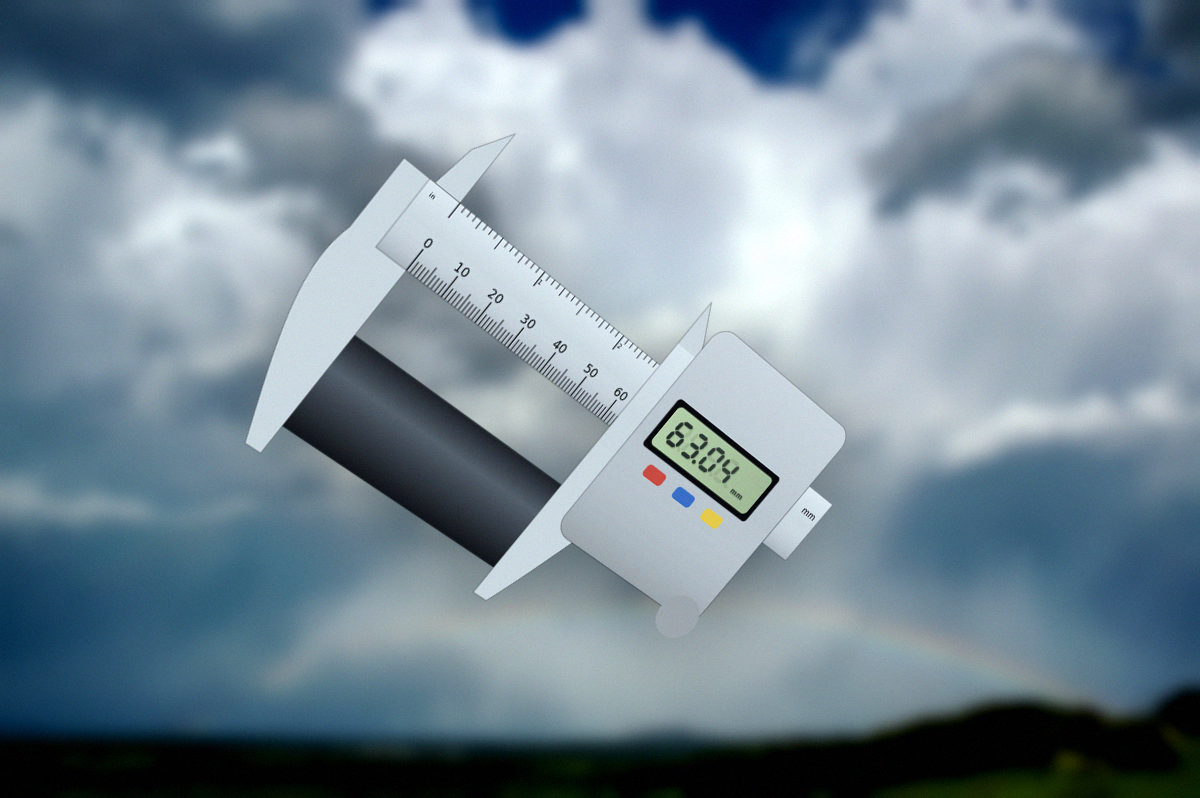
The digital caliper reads 63.04mm
